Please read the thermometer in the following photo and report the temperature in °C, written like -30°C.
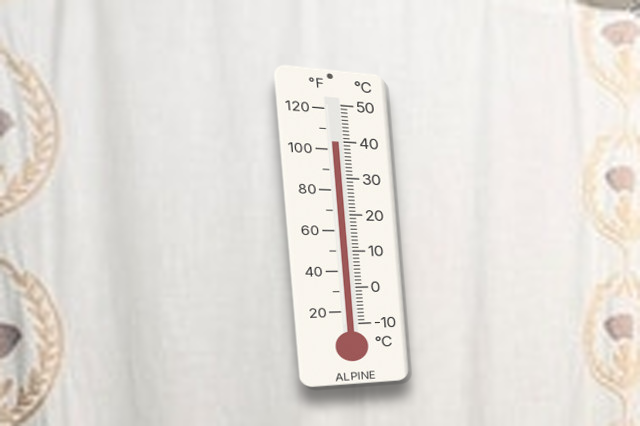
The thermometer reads 40°C
